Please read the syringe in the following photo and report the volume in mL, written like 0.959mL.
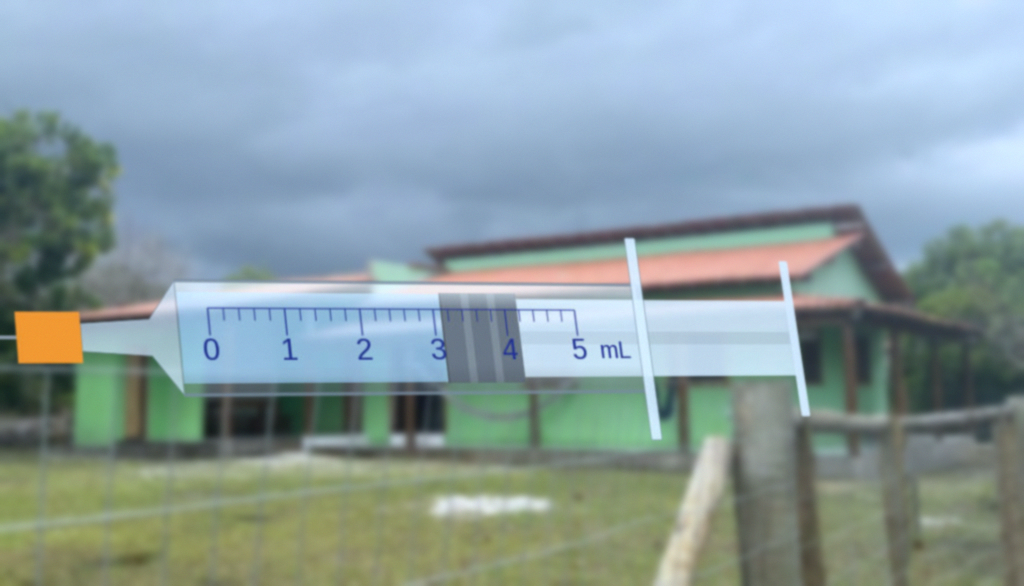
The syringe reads 3.1mL
